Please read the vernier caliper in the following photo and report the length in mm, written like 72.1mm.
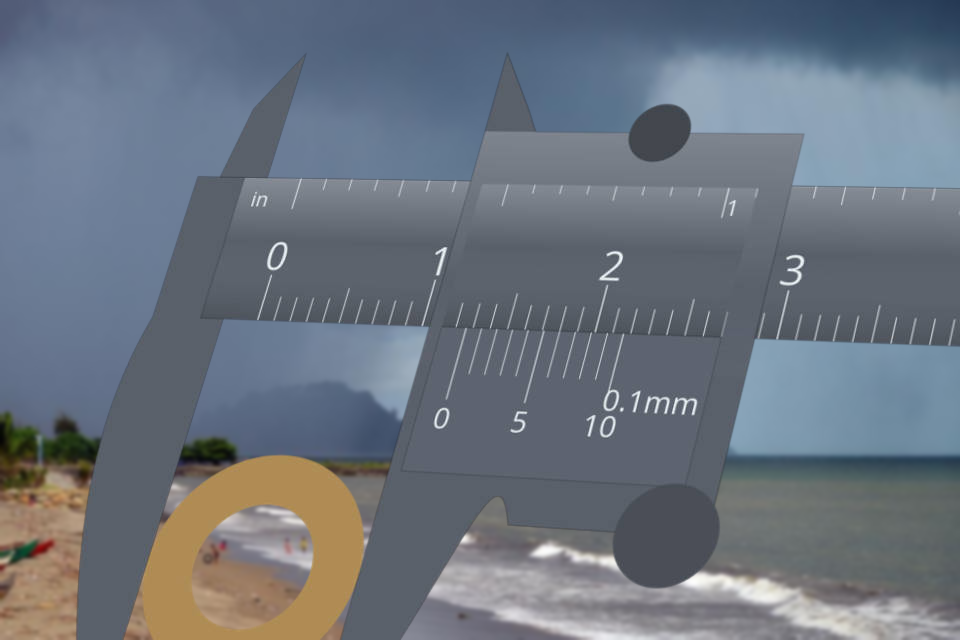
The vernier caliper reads 12.6mm
